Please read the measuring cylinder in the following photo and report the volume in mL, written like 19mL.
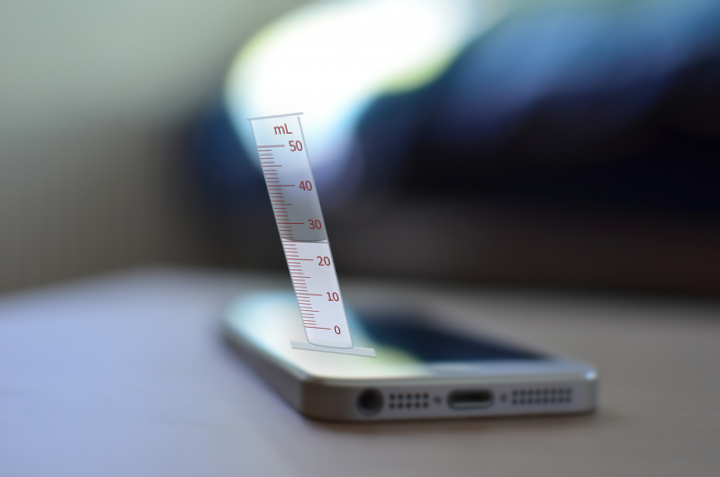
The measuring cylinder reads 25mL
